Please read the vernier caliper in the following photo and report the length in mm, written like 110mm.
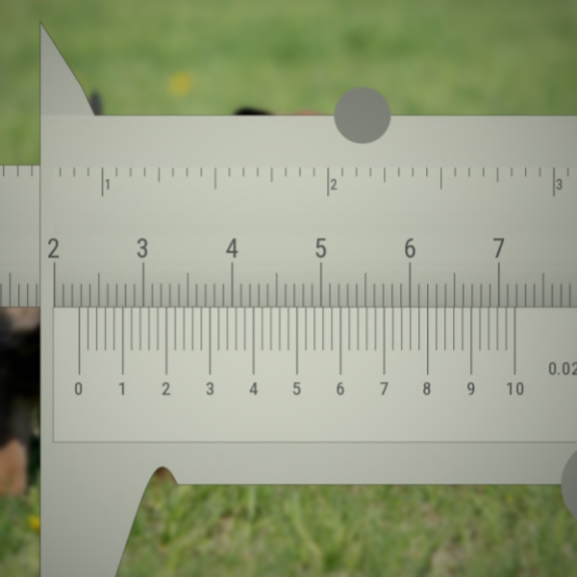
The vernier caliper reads 22.8mm
